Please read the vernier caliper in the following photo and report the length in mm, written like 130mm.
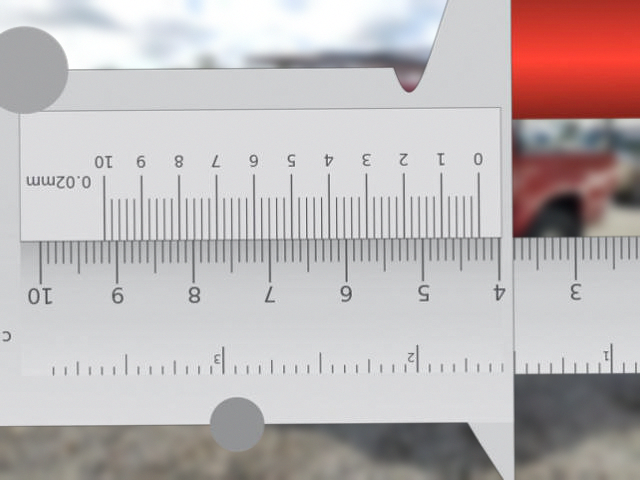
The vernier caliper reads 42.6mm
